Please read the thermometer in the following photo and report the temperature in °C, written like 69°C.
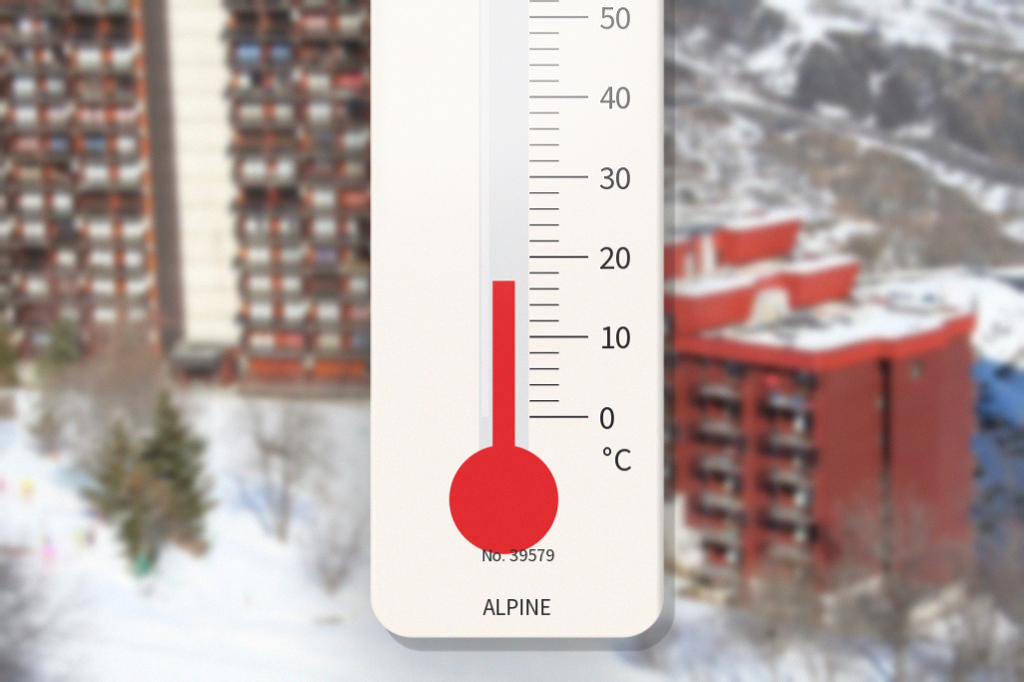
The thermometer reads 17°C
